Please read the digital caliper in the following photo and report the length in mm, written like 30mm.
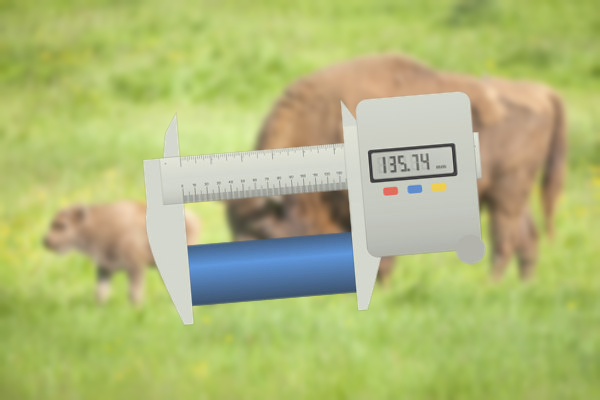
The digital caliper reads 135.74mm
